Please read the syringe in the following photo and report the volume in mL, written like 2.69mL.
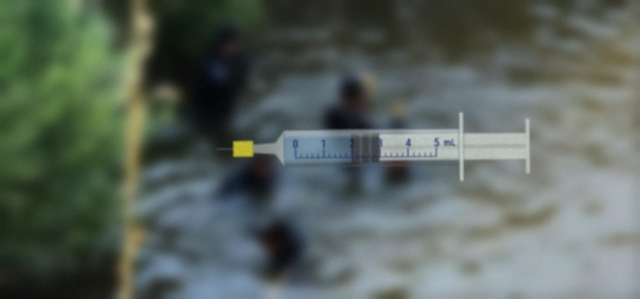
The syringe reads 2mL
